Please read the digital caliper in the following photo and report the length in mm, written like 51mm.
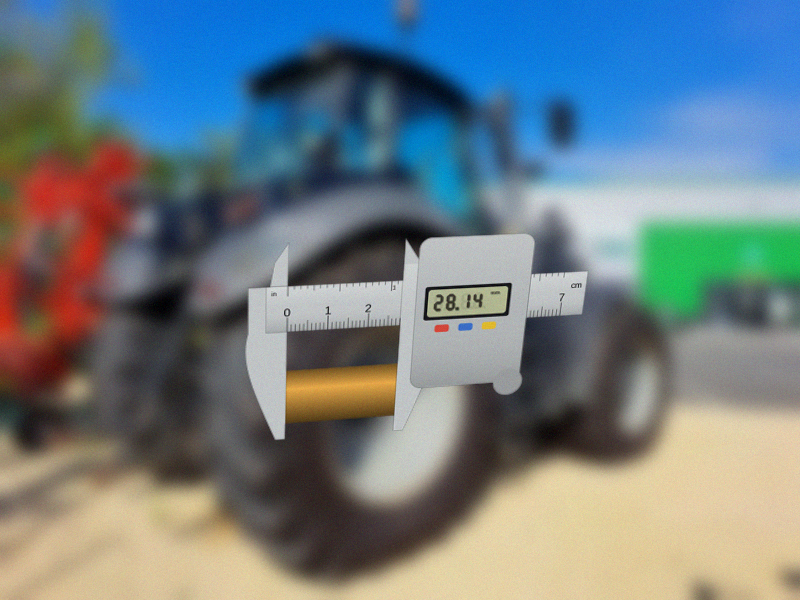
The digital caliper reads 28.14mm
